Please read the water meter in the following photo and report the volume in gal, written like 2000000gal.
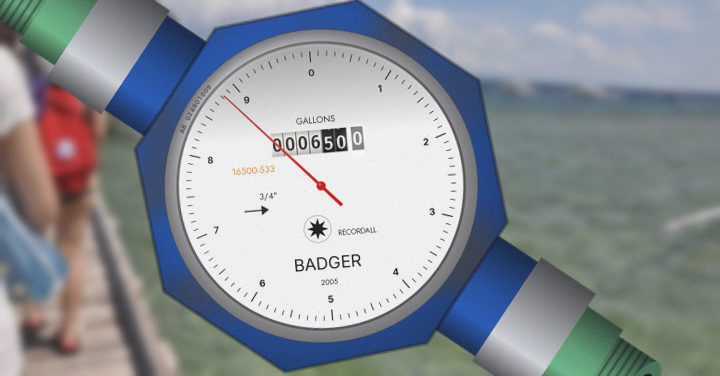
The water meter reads 6498.8gal
